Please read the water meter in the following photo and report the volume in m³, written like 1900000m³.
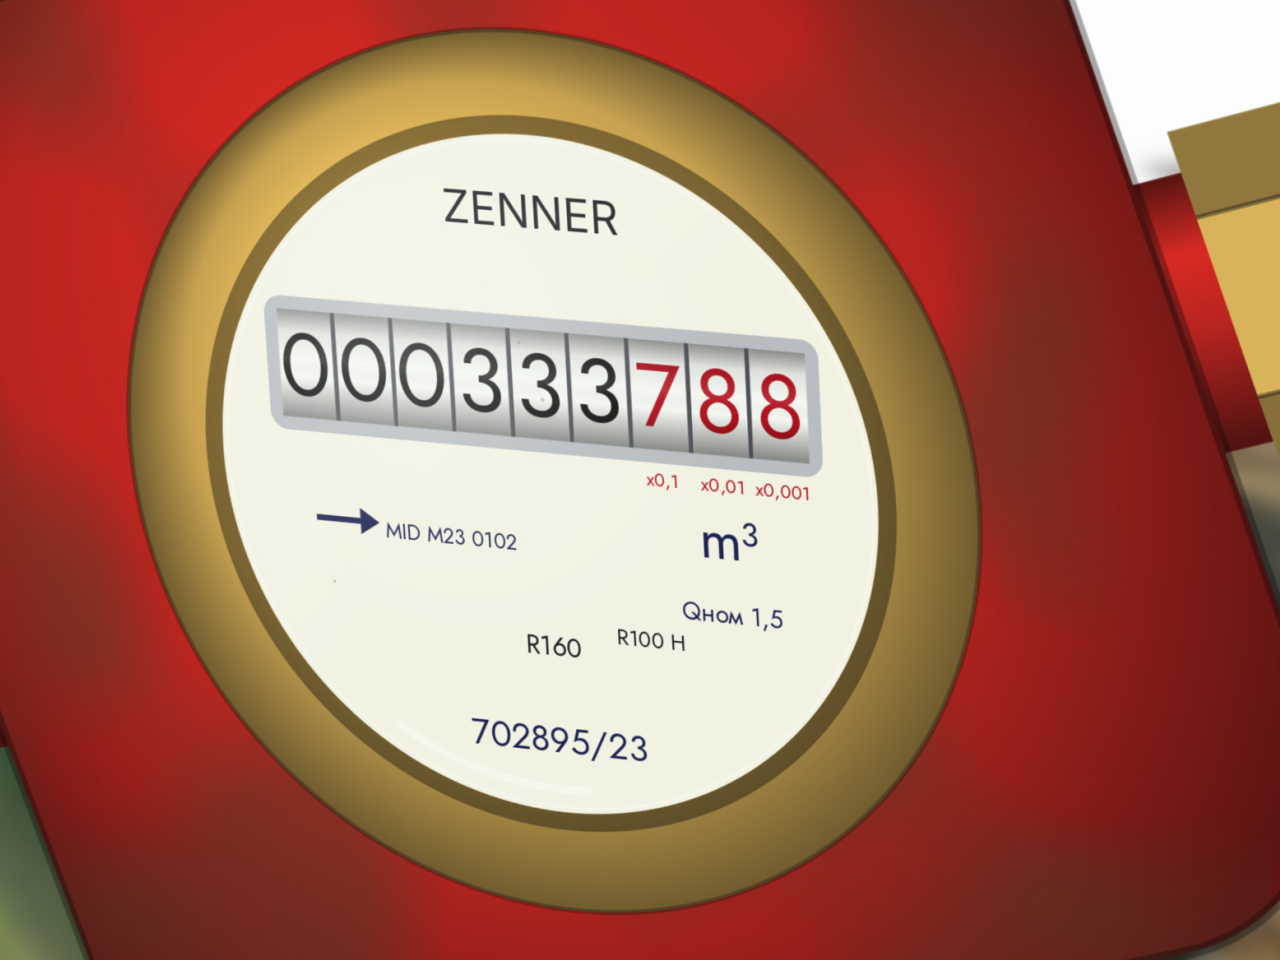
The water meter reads 333.788m³
